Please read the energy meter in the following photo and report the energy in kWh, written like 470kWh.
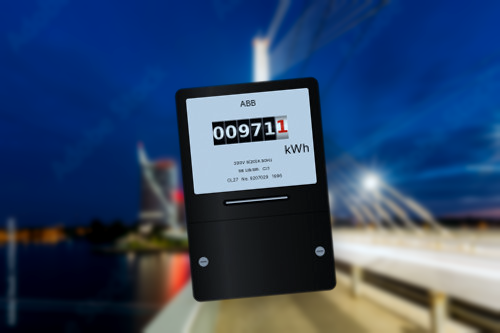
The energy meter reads 971.1kWh
